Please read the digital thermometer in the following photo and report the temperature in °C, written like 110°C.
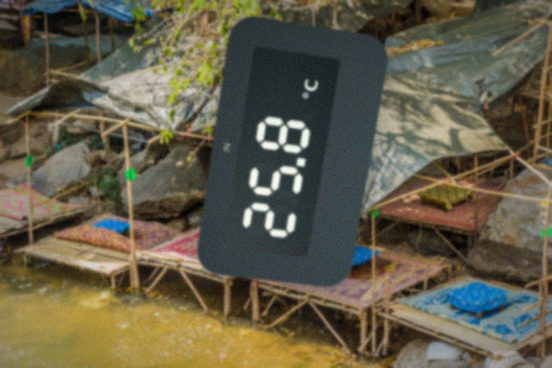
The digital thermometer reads 25.8°C
